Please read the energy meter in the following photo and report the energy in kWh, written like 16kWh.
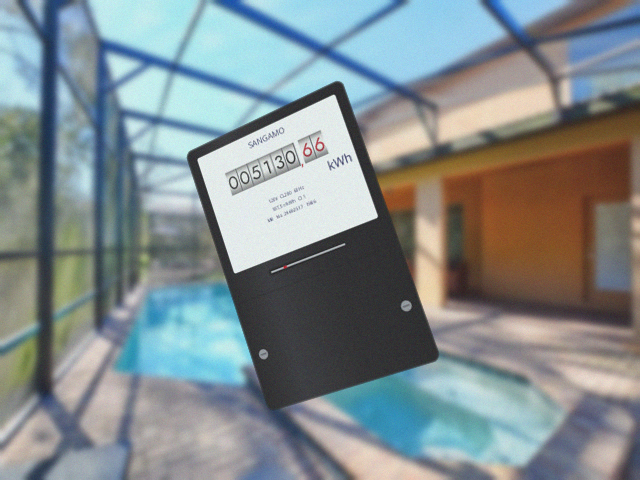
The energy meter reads 5130.66kWh
